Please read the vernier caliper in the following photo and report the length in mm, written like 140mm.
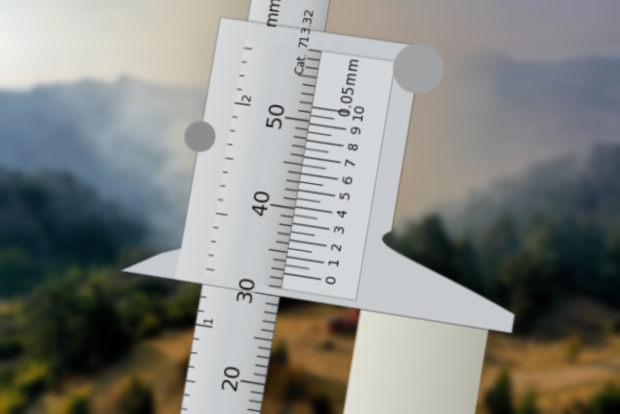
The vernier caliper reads 32.6mm
